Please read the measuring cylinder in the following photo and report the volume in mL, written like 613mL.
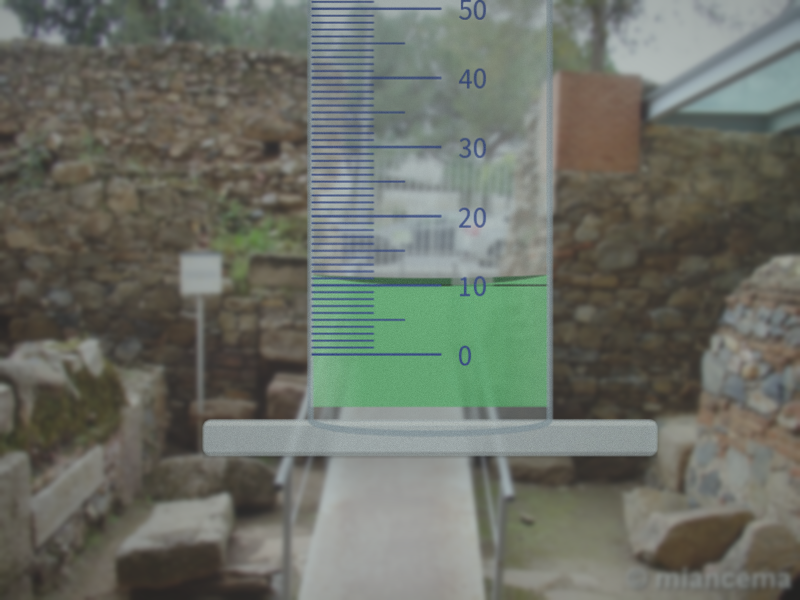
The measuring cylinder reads 10mL
